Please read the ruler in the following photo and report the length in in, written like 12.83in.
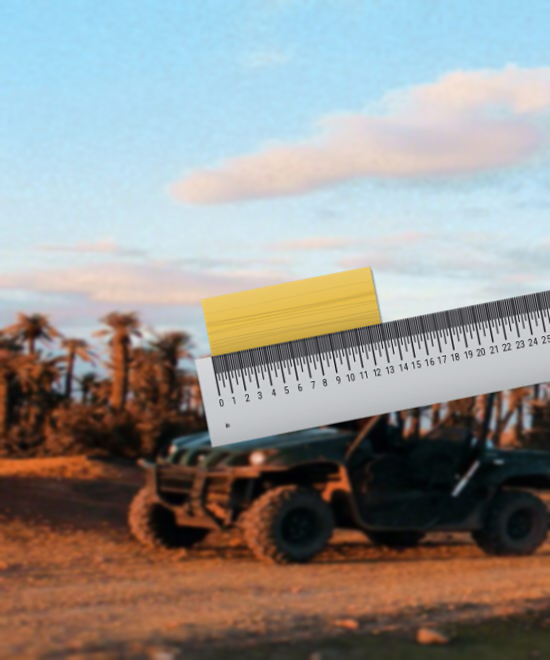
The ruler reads 13in
